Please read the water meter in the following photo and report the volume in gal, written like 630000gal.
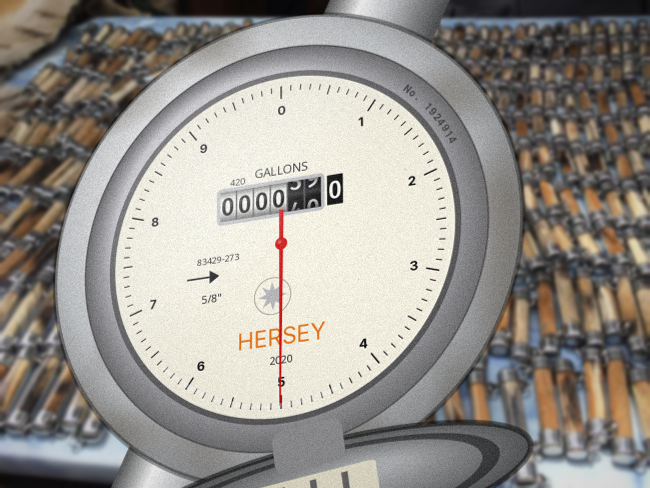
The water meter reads 395.0gal
